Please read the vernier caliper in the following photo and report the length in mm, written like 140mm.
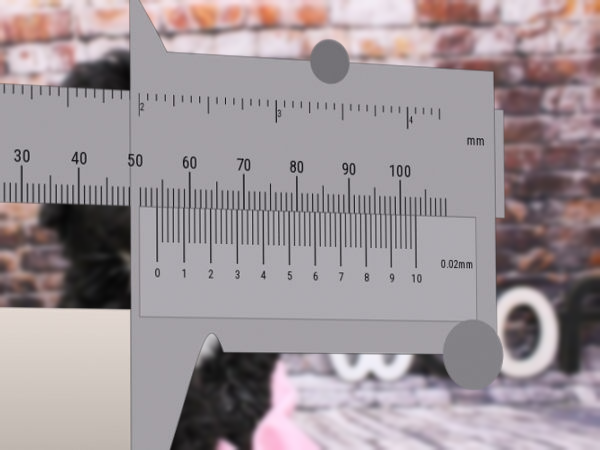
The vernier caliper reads 54.0mm
